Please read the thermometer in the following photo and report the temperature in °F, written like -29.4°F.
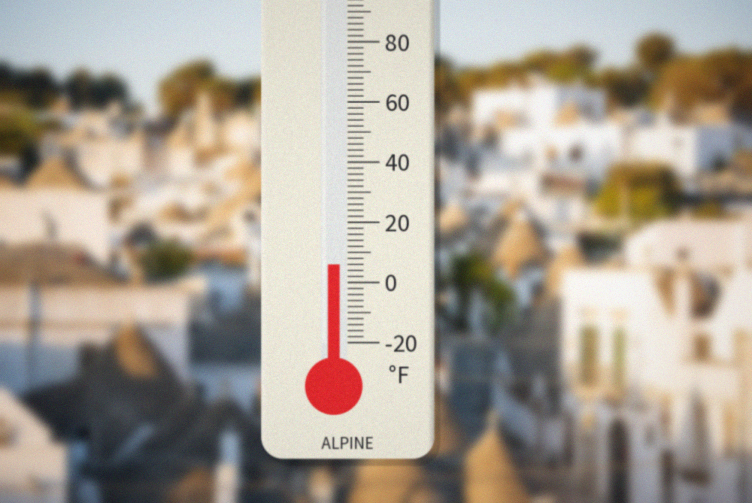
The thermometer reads 6°F
